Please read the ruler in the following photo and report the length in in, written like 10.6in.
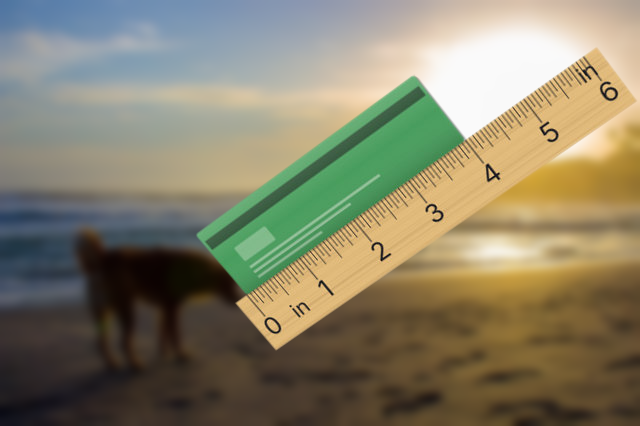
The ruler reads 4in
